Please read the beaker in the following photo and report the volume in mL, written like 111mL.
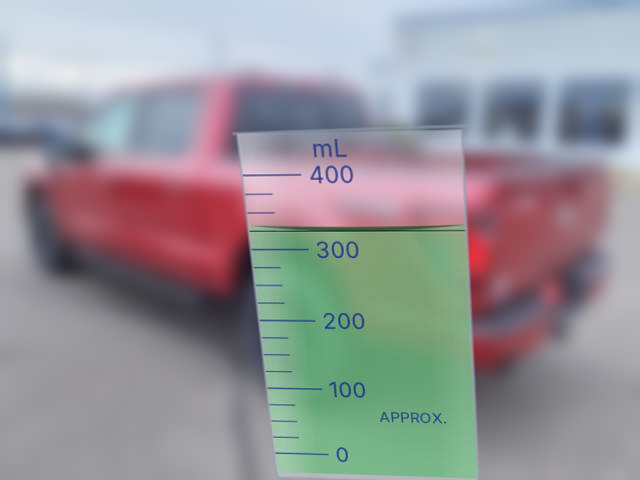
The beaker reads 325mL
